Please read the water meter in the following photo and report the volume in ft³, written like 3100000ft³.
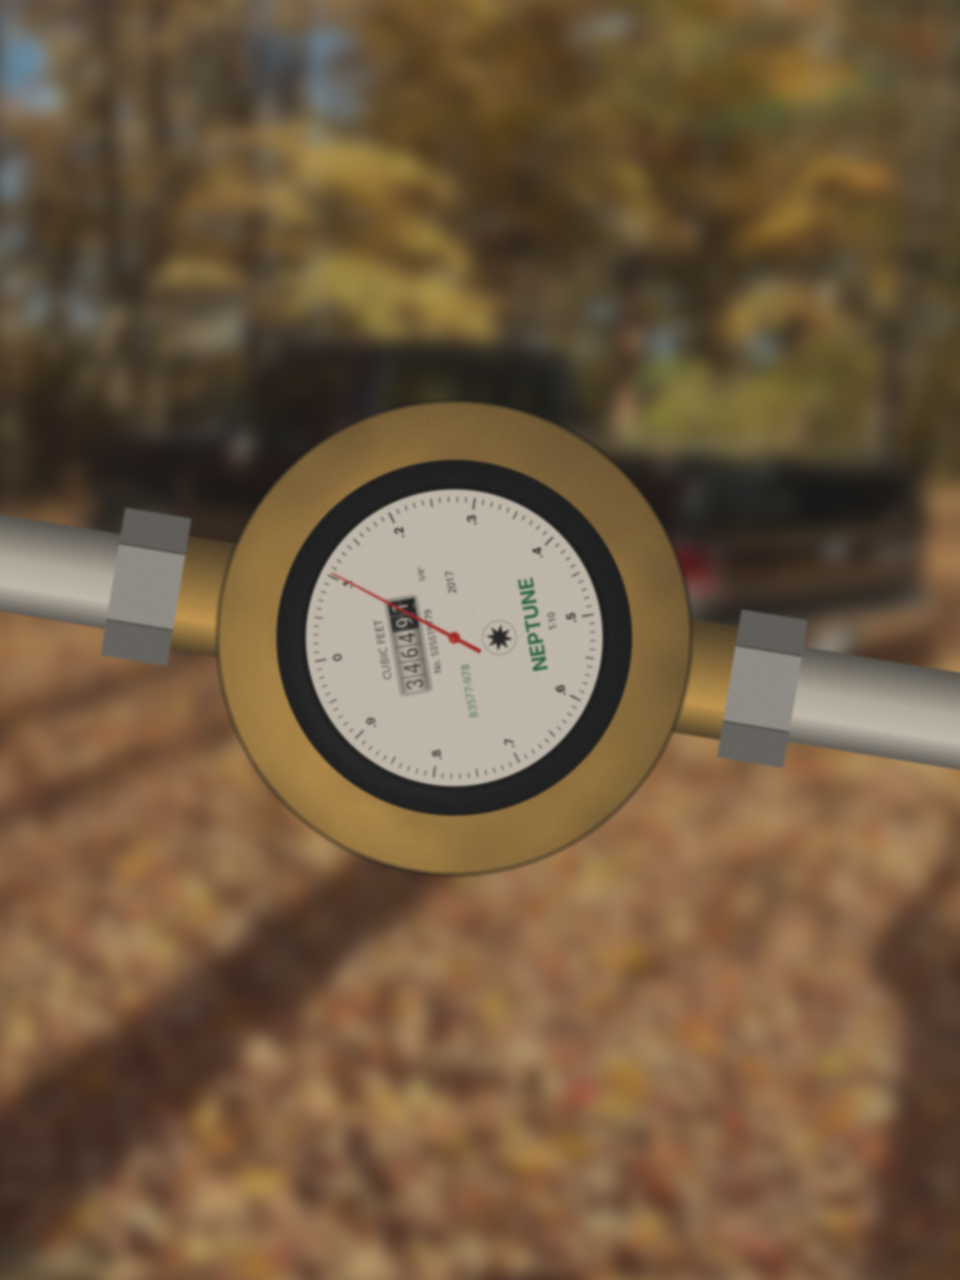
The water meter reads 346491.10ft³
